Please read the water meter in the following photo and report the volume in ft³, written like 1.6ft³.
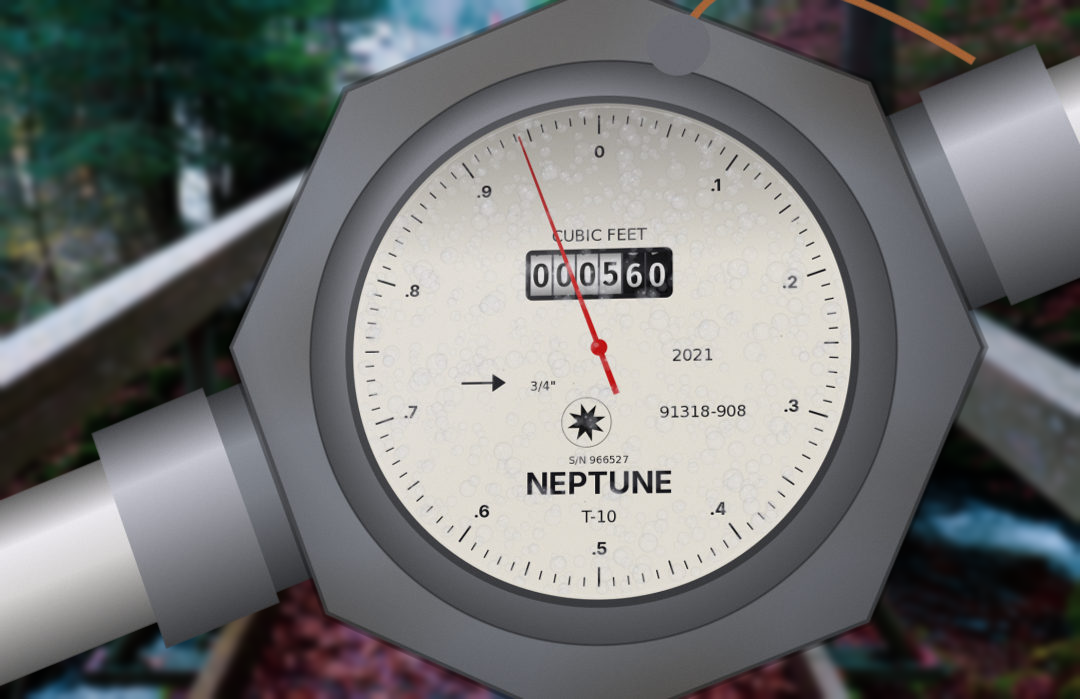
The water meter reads 559.94ft³
